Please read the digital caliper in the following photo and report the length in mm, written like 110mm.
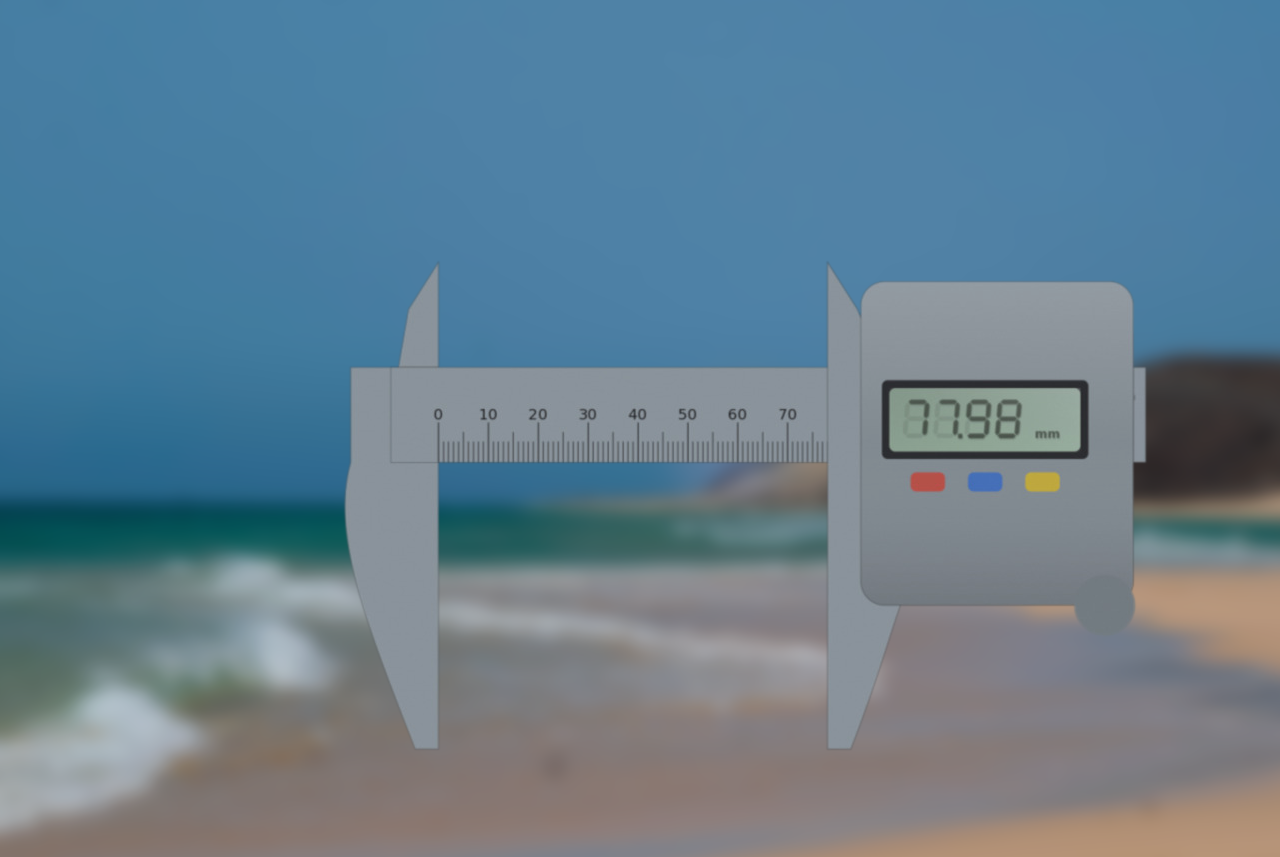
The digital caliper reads 77.98mm
